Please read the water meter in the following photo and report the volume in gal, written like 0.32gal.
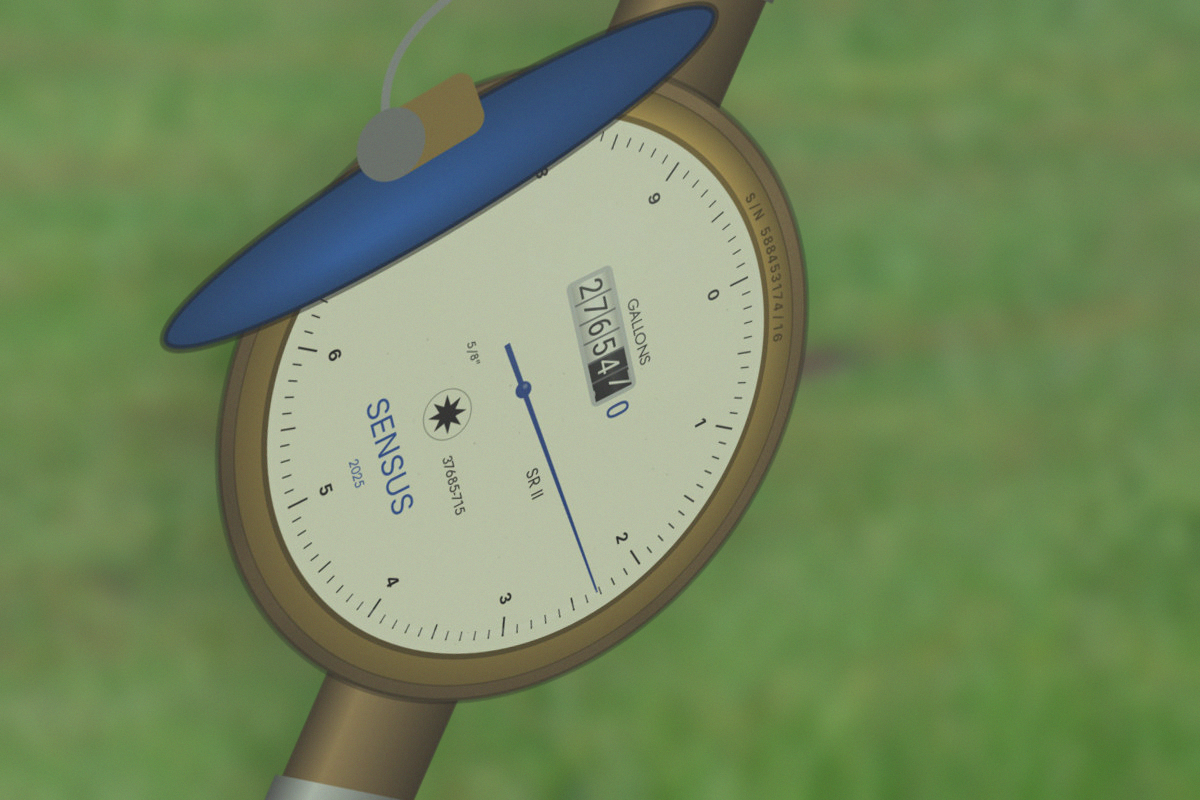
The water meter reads 2765472.3gal
